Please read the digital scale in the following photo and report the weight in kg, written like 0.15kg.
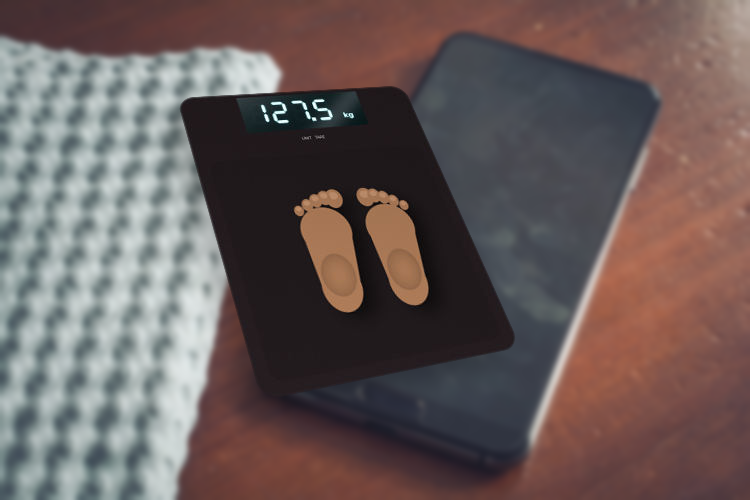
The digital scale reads 127.5kg
